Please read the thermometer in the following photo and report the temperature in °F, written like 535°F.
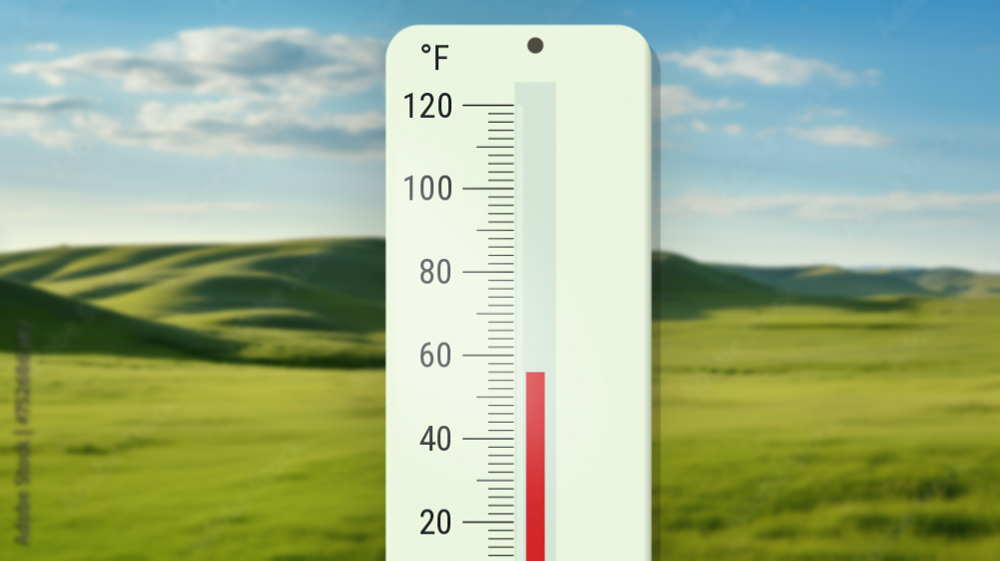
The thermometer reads 56°F
